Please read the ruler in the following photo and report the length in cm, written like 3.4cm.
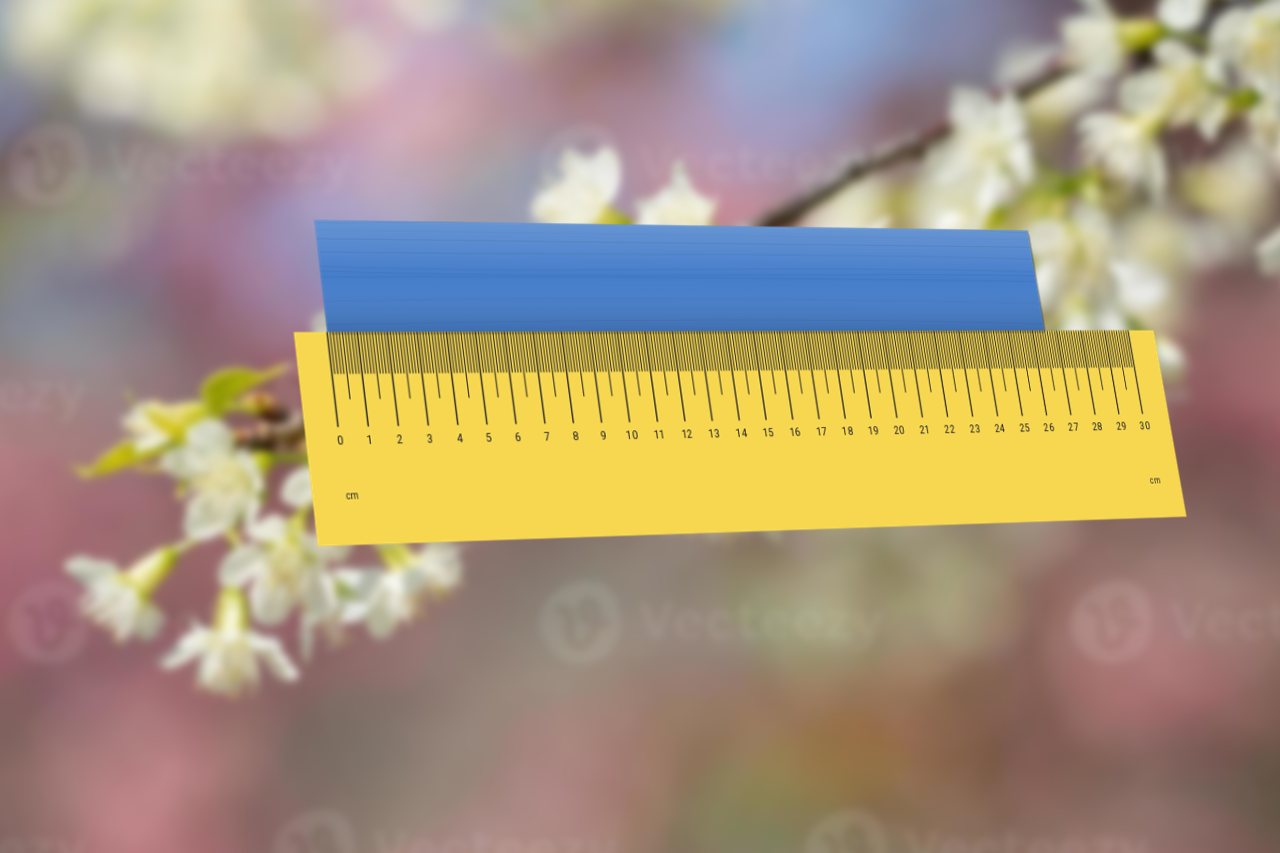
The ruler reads 26.5cm
